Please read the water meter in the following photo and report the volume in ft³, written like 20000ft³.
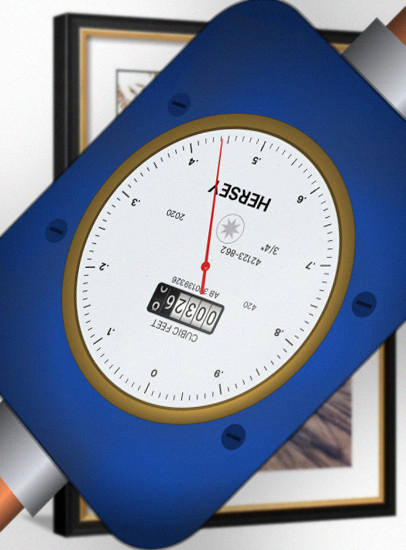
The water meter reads 3268.44ft³
